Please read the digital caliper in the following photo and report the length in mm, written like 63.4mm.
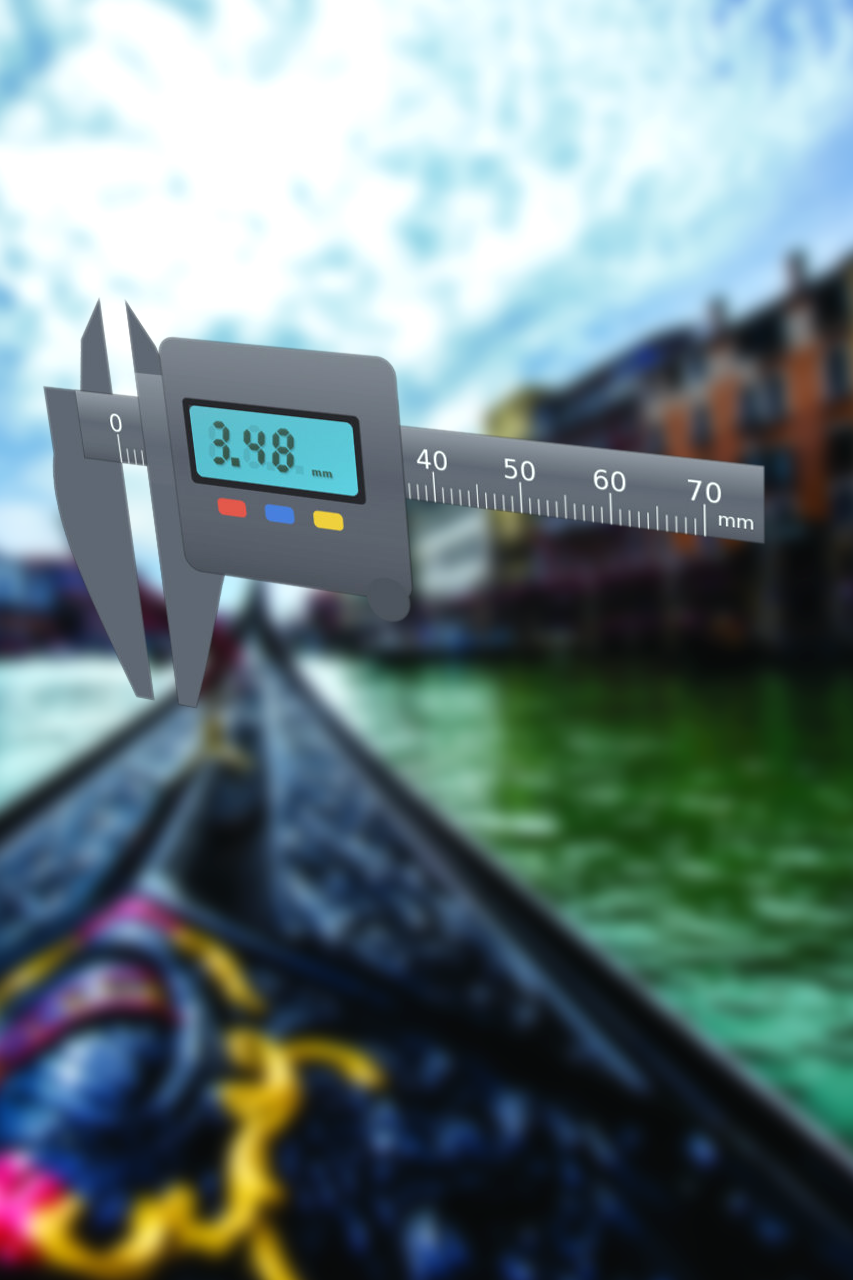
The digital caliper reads 3.48mm
